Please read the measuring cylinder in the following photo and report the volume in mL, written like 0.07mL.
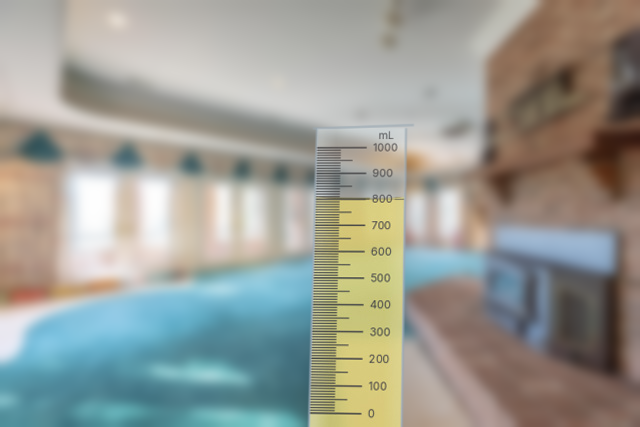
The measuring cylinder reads 800mL
